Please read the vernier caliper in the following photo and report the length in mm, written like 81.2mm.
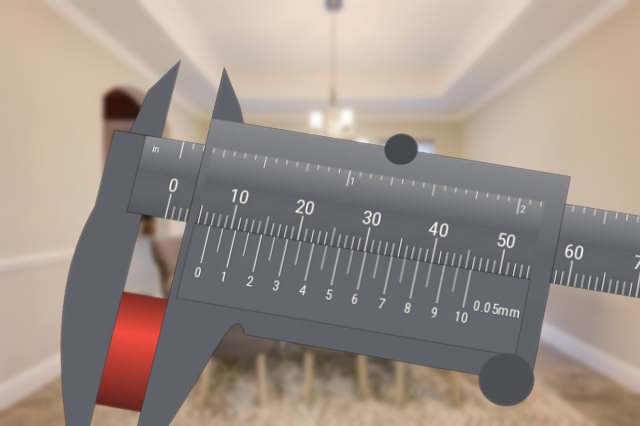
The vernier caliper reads 6.8mm
